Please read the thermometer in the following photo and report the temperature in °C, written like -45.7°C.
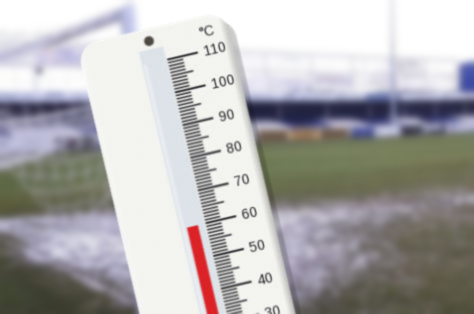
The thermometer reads 60°C
